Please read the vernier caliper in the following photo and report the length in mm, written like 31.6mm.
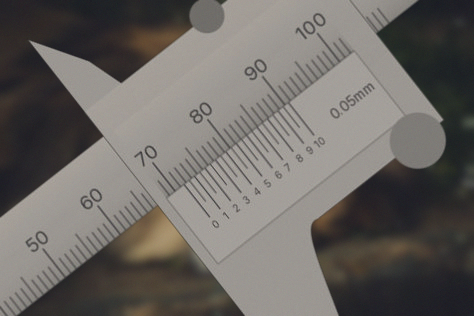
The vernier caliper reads 71.6mm
